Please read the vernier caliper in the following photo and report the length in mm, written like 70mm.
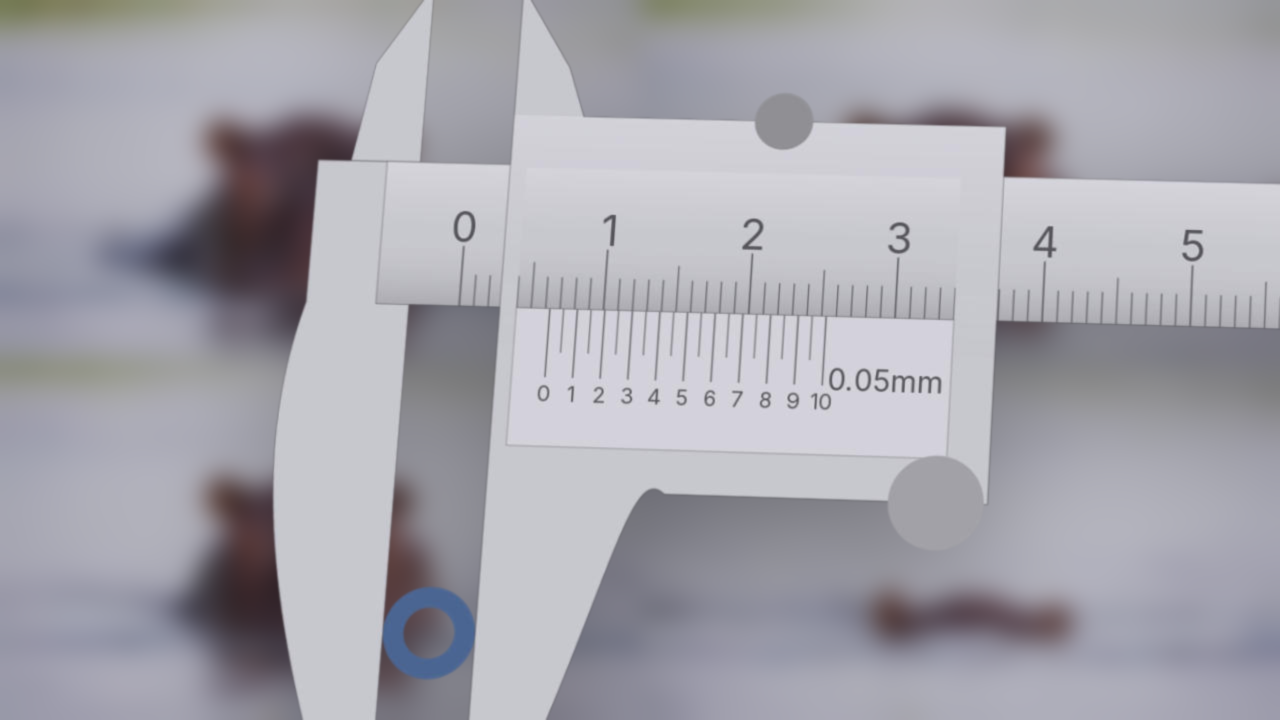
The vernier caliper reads 6.3mm
